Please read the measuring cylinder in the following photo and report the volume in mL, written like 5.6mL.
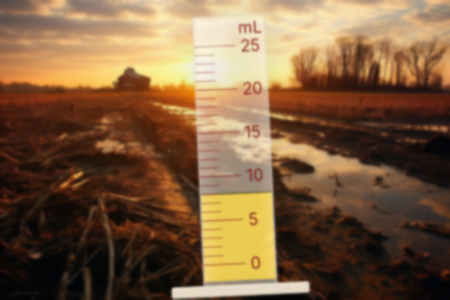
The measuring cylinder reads 8mL
